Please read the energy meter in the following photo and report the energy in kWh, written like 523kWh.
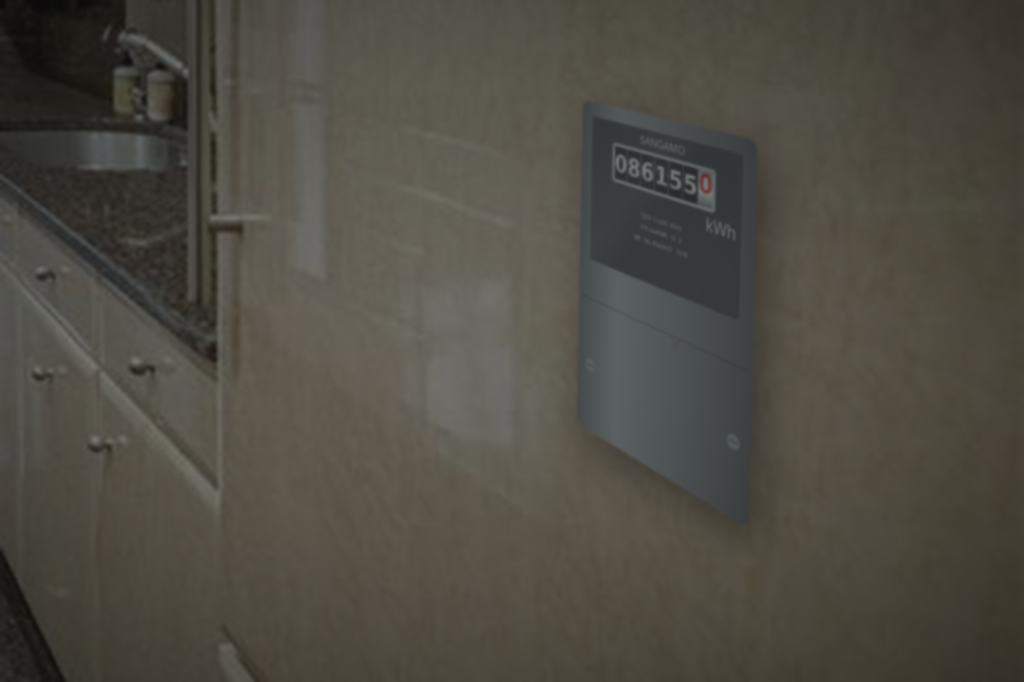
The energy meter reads 86155.0kWh
